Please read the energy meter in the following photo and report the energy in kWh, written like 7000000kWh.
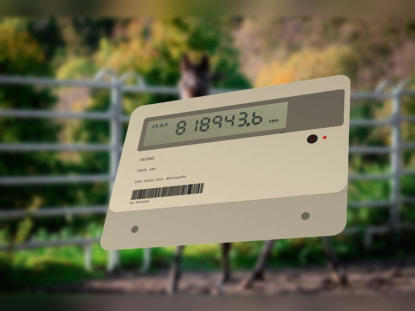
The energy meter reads 818943.6kWh
